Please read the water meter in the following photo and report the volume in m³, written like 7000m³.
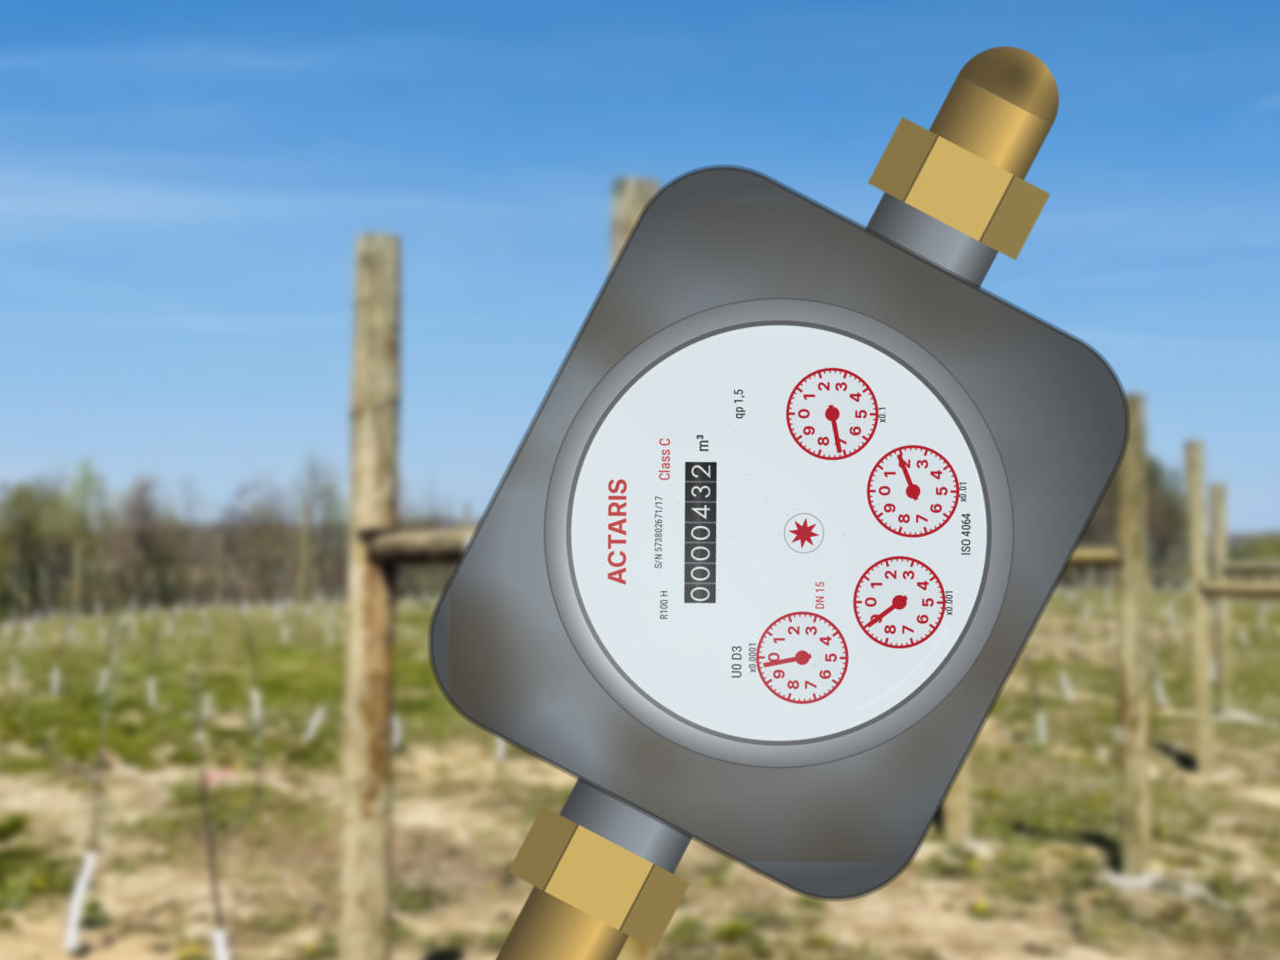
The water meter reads 432.7189m³
